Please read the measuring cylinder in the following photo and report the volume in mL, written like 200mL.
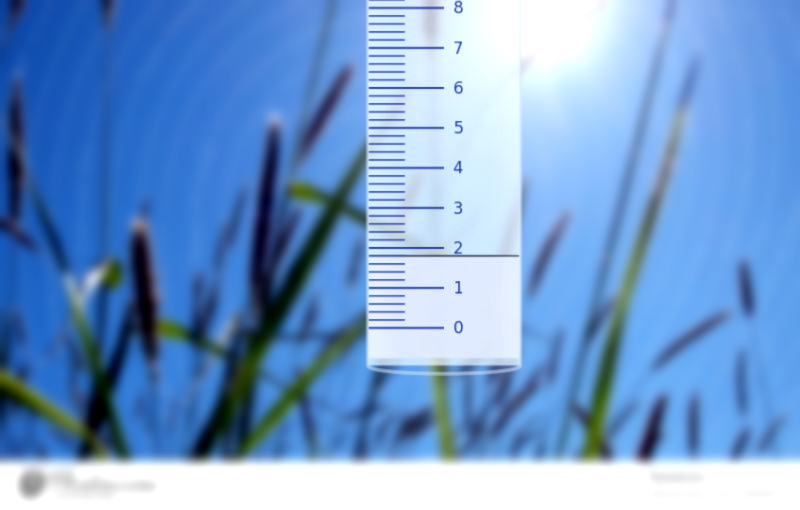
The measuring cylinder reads 1.8mL
